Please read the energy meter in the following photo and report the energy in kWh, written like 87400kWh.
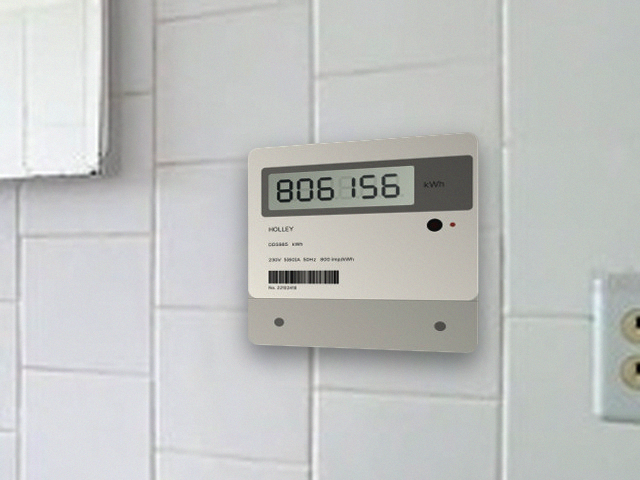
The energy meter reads 806156kWh
